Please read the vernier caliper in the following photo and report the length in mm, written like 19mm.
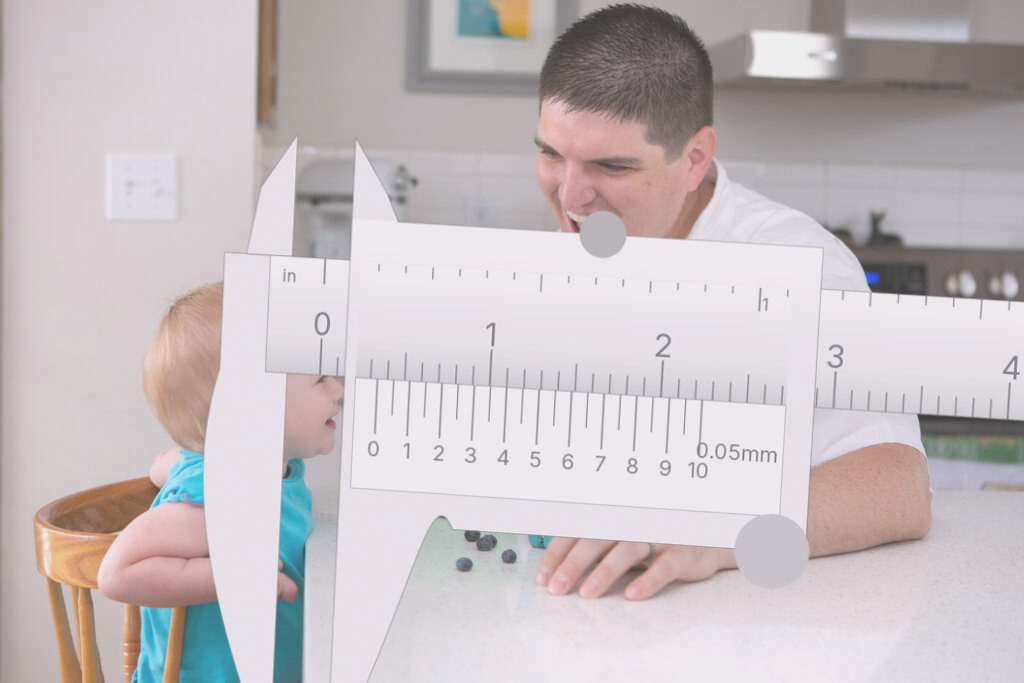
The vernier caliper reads 3.4mm
